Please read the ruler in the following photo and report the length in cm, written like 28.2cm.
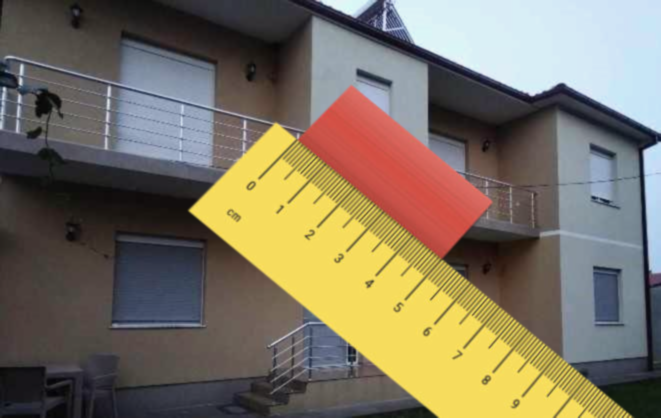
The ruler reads 5cm
